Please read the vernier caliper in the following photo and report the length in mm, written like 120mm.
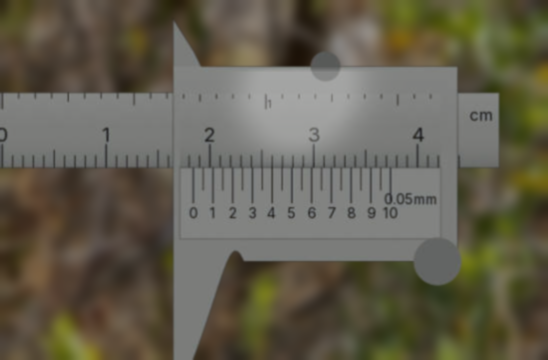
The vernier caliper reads 18.4mm
